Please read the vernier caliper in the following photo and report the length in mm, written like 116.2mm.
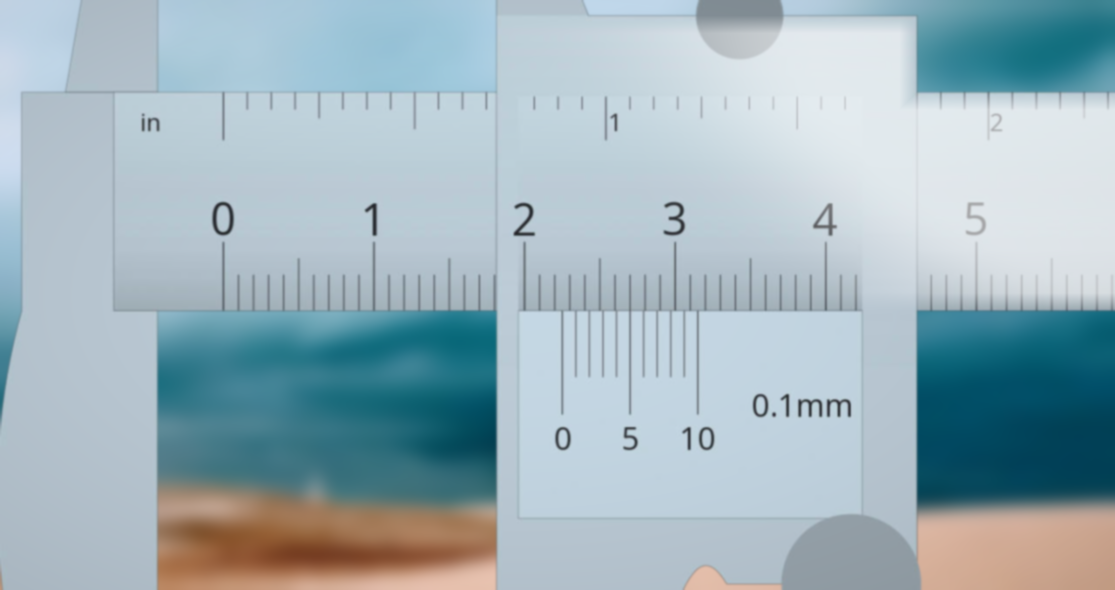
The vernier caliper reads 22.5mm
